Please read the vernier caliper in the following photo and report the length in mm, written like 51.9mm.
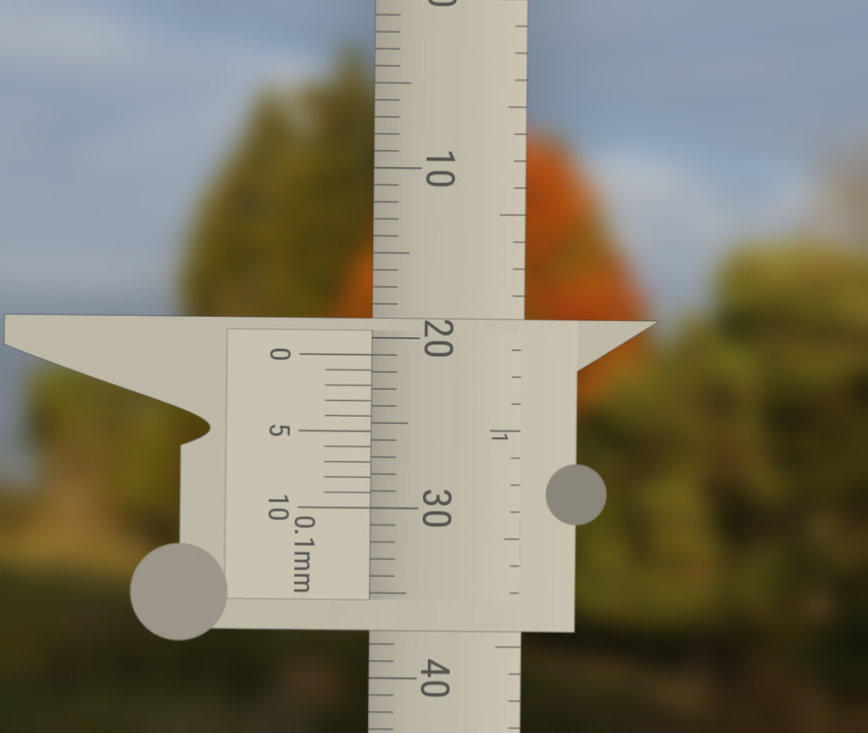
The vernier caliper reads 21.0mm
